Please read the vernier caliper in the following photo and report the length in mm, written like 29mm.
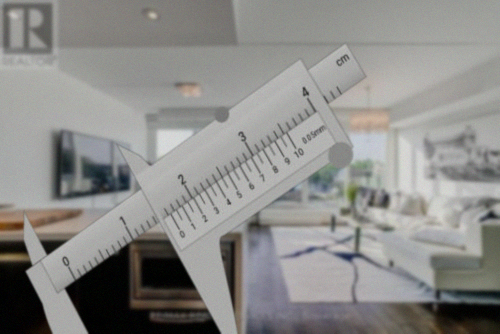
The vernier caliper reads 16.4mm
